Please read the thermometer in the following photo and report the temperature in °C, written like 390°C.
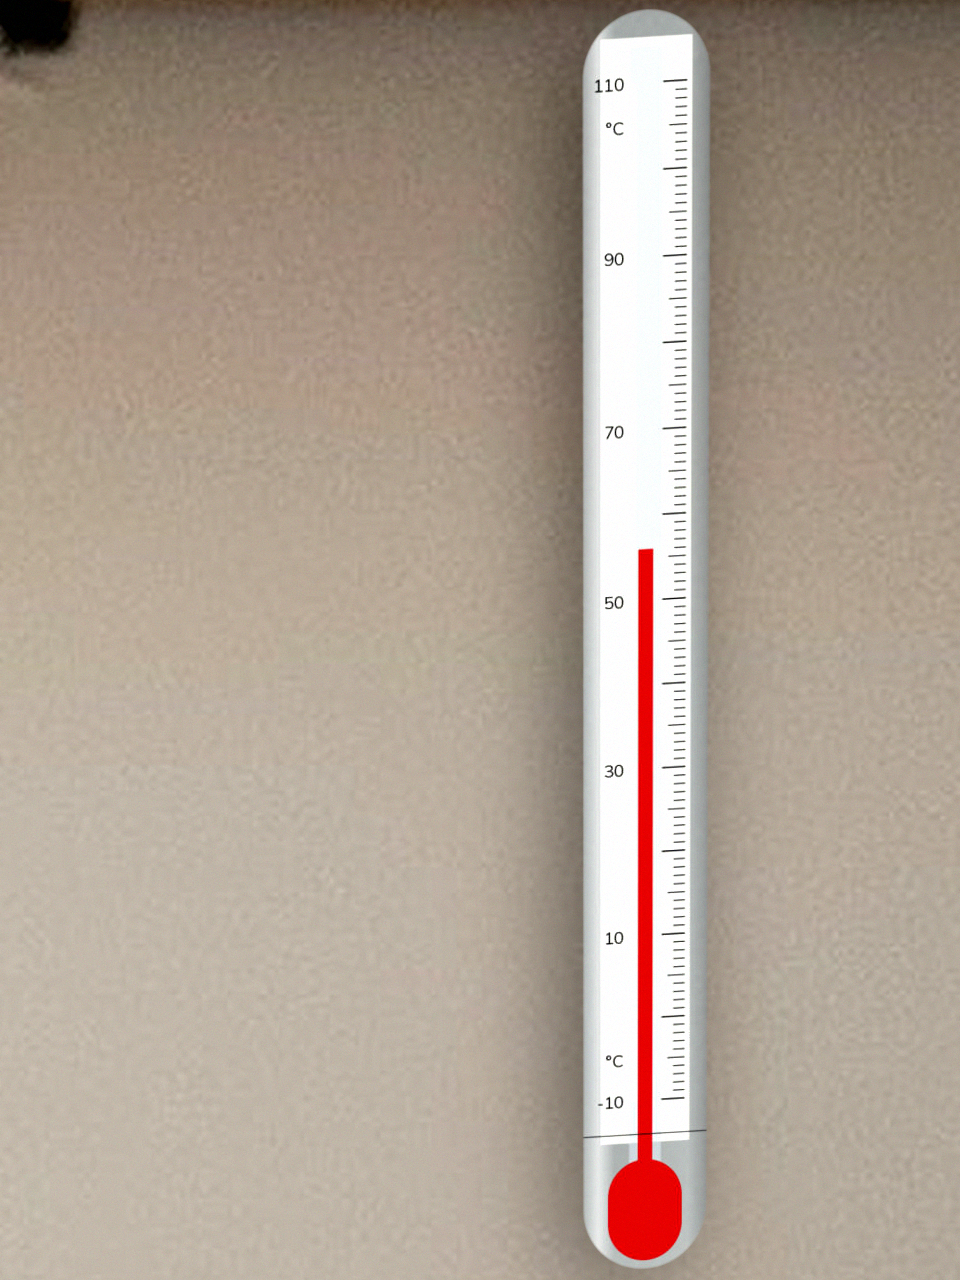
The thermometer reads 56°C
